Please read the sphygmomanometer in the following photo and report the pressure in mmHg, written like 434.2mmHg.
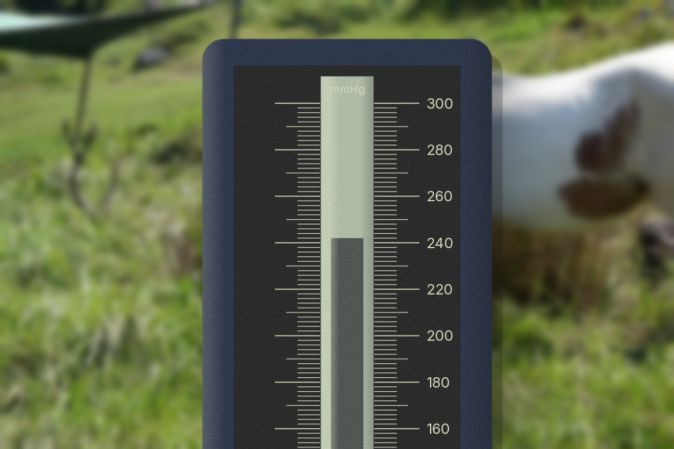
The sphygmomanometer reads 242mmHg
